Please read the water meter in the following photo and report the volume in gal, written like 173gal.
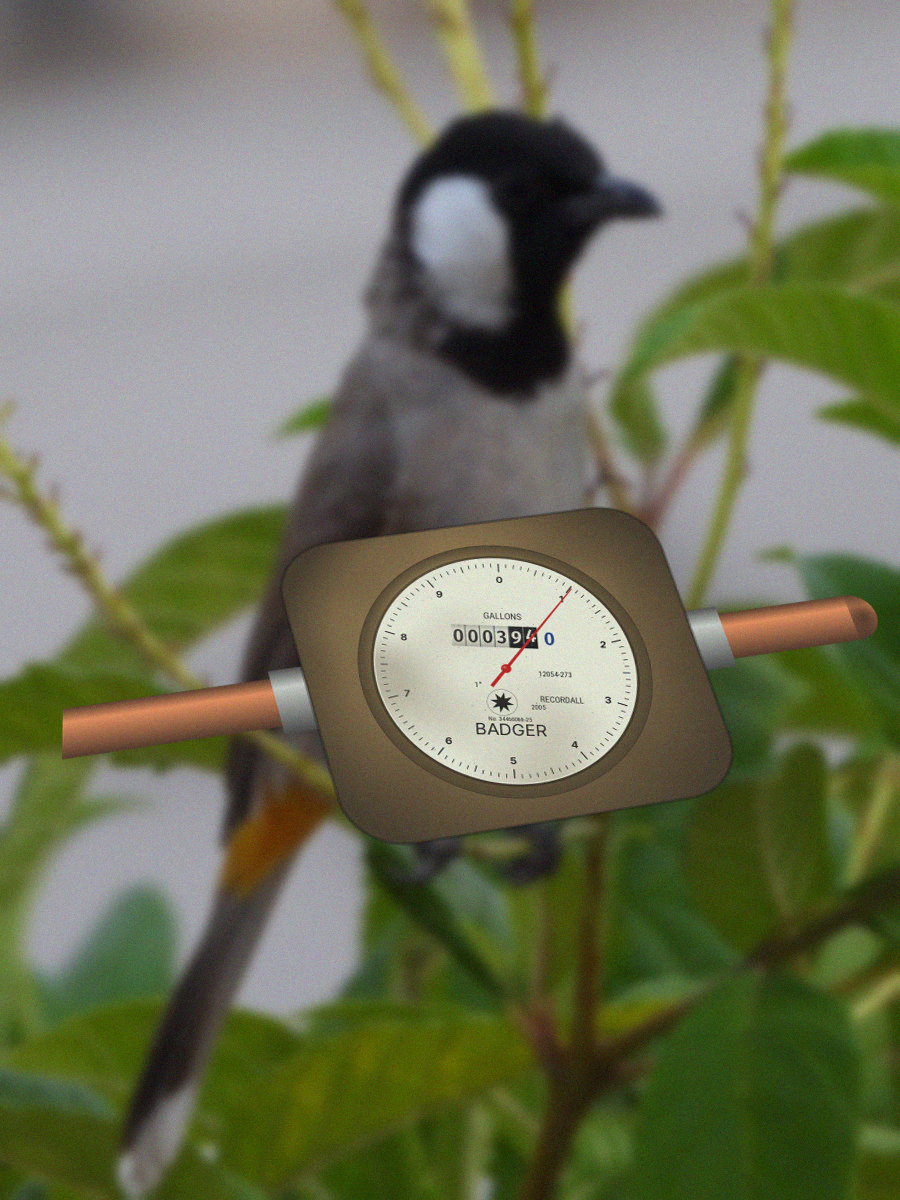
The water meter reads 3941.0gal
